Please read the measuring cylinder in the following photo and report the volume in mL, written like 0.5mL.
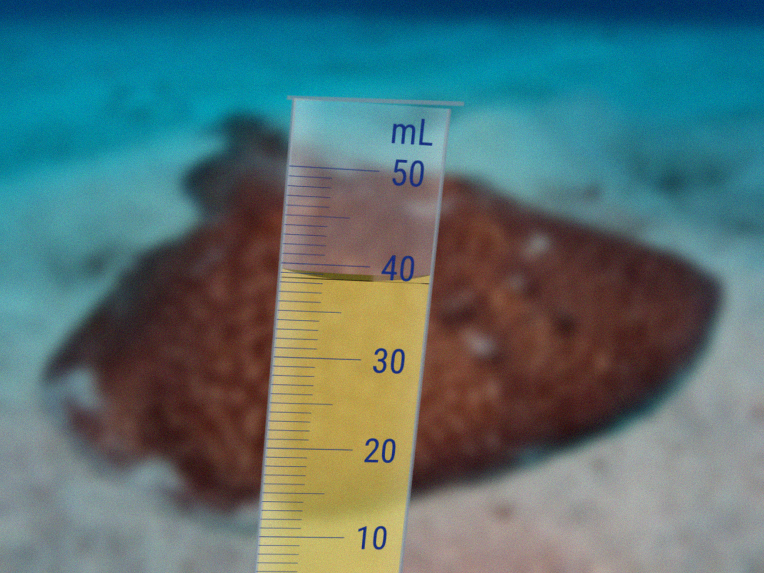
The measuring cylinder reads 38.5mL
